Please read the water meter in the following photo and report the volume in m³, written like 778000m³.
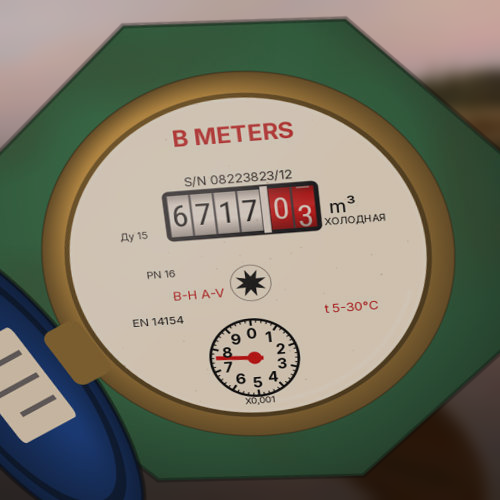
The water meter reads 6717.027m³
